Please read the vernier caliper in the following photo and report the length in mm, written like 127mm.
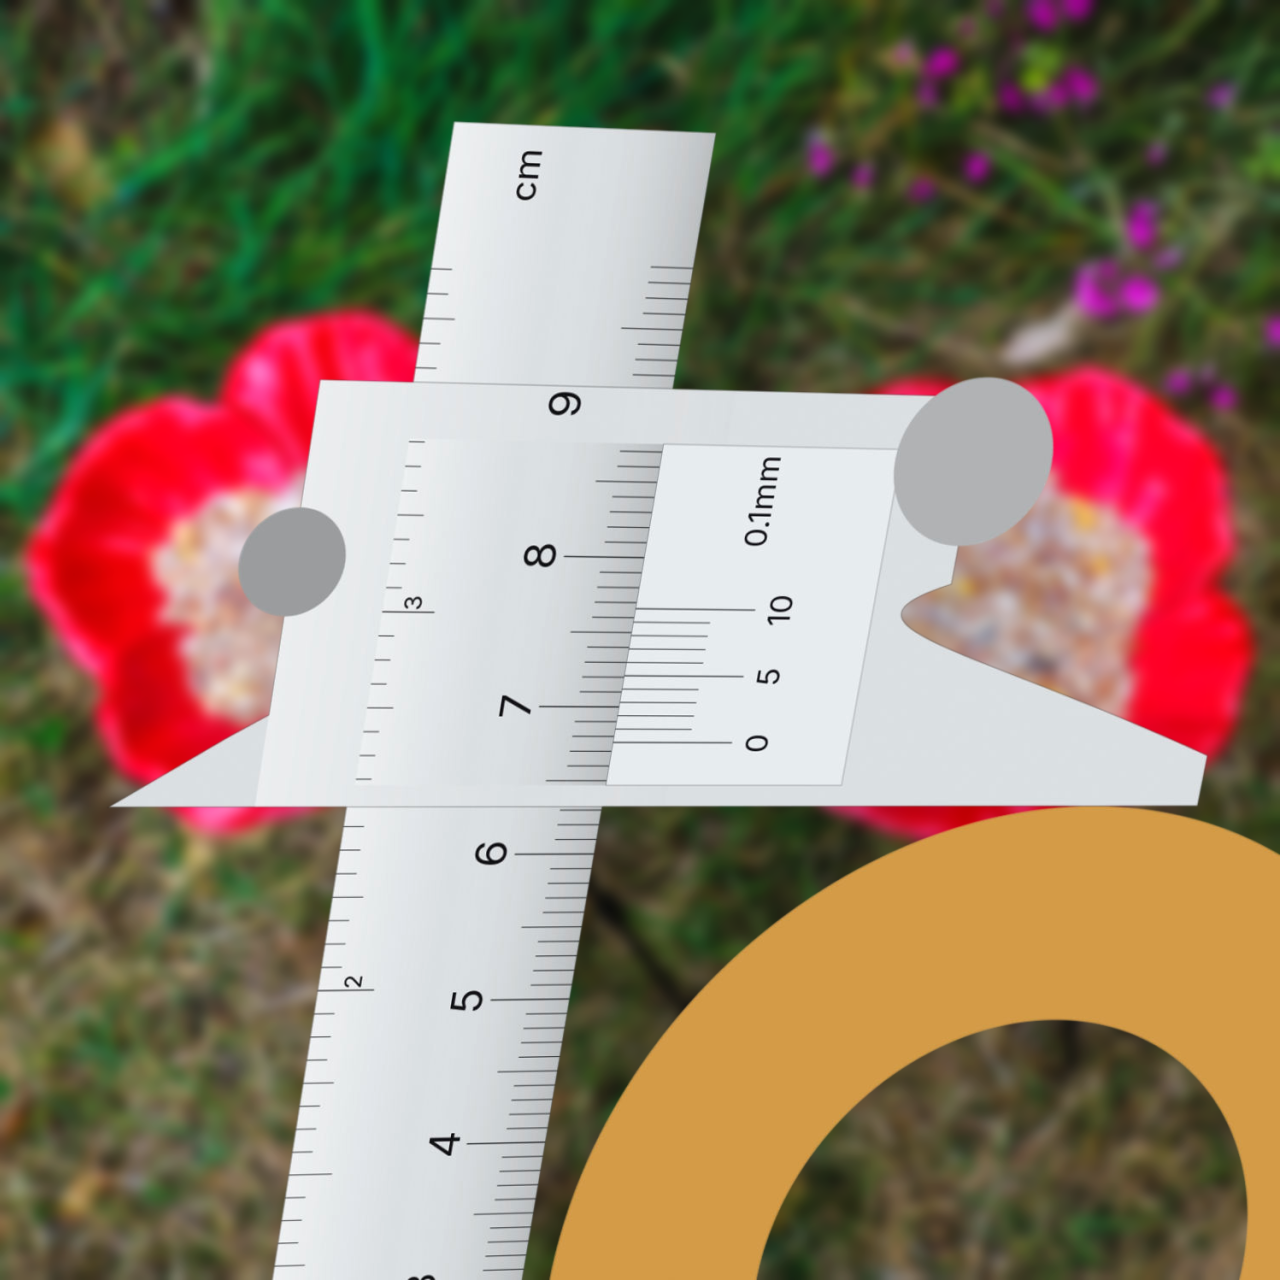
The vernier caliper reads 67.6mm
